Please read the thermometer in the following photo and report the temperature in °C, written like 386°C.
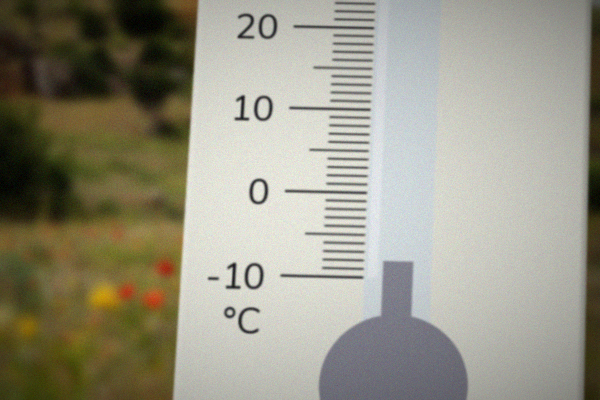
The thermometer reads -8°C
